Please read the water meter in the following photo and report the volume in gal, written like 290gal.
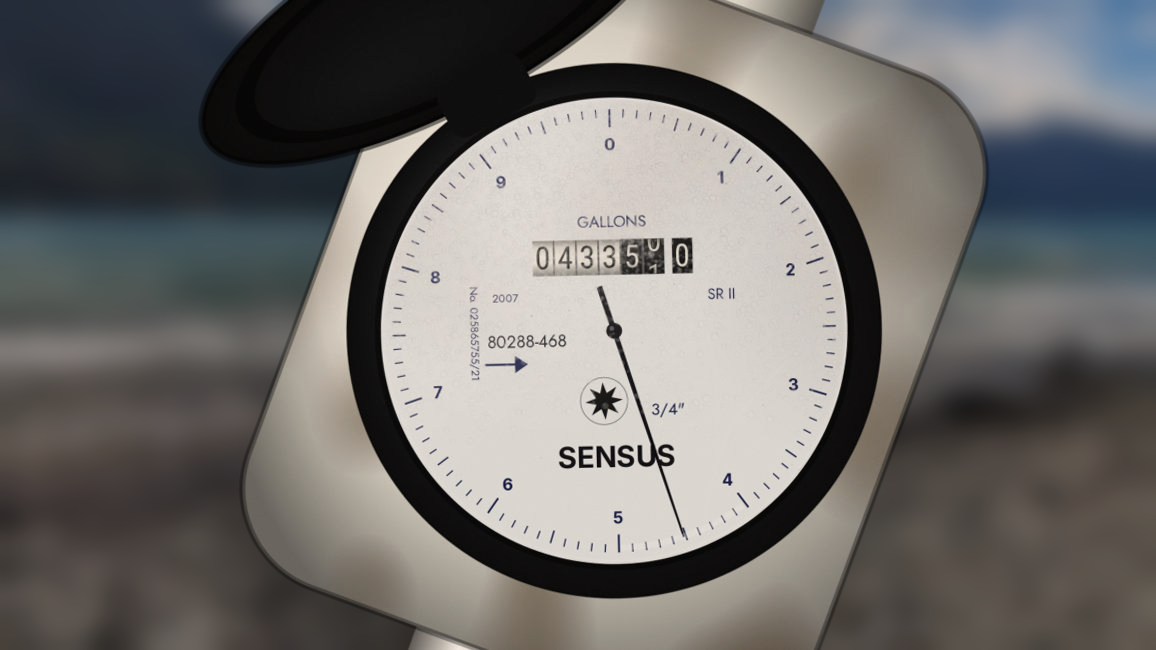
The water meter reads 433504.5gal
